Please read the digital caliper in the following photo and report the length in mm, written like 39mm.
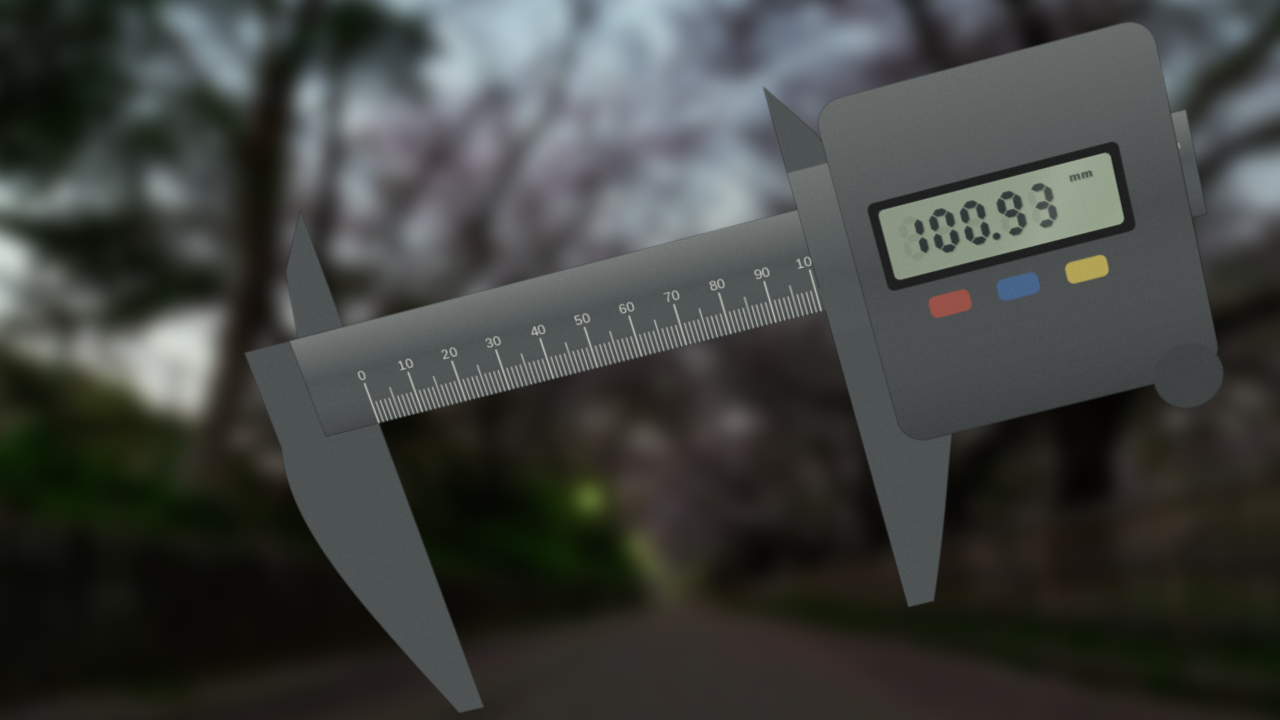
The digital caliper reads 100.93mm
